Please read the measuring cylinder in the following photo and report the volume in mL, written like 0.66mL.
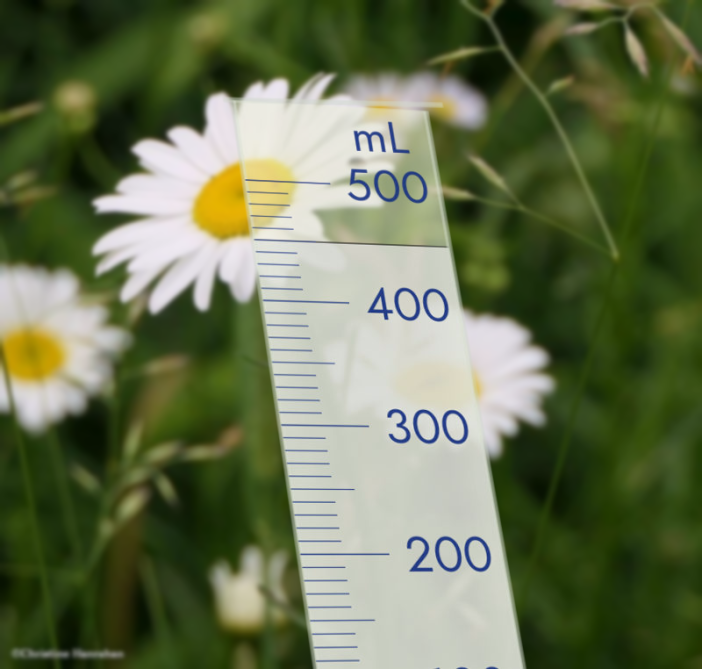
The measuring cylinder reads 450mL
